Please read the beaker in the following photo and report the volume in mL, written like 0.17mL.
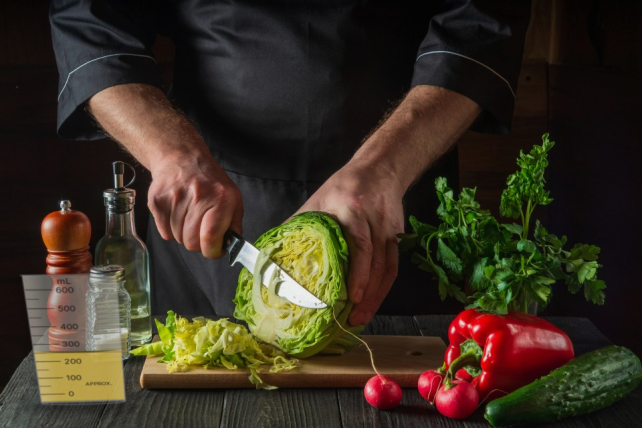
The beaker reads 250mL
